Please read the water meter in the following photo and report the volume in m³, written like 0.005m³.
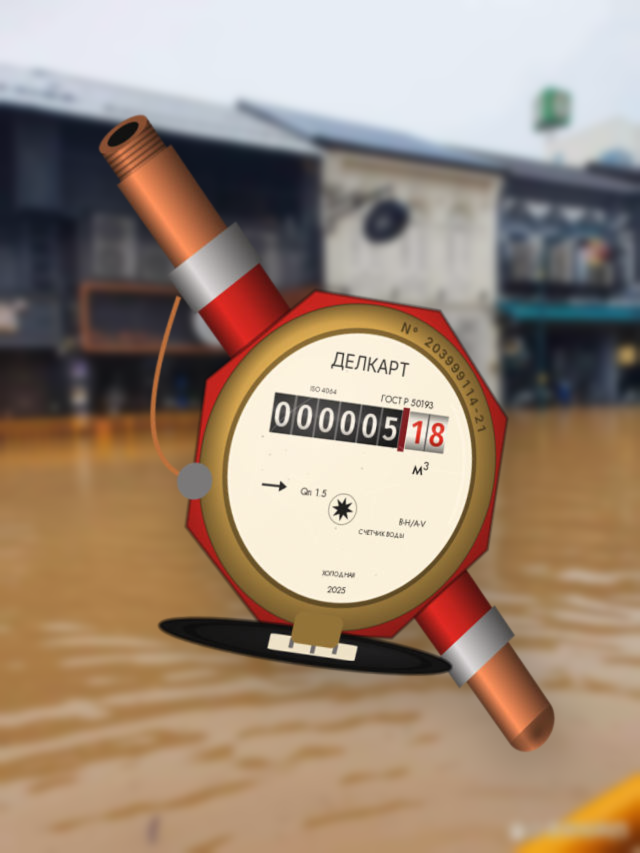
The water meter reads 5.18m³
